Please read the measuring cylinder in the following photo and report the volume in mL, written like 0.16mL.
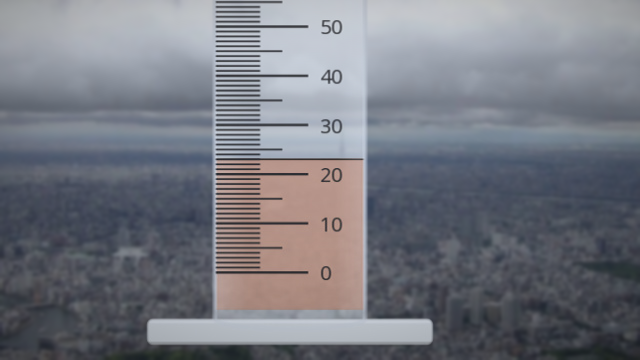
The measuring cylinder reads 23mL
